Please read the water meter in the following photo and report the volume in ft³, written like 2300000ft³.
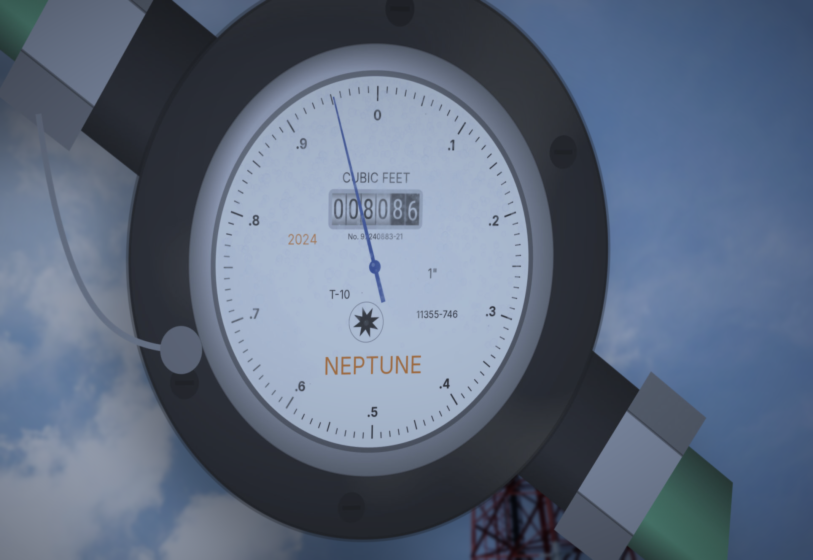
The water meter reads 8085.95ft³
